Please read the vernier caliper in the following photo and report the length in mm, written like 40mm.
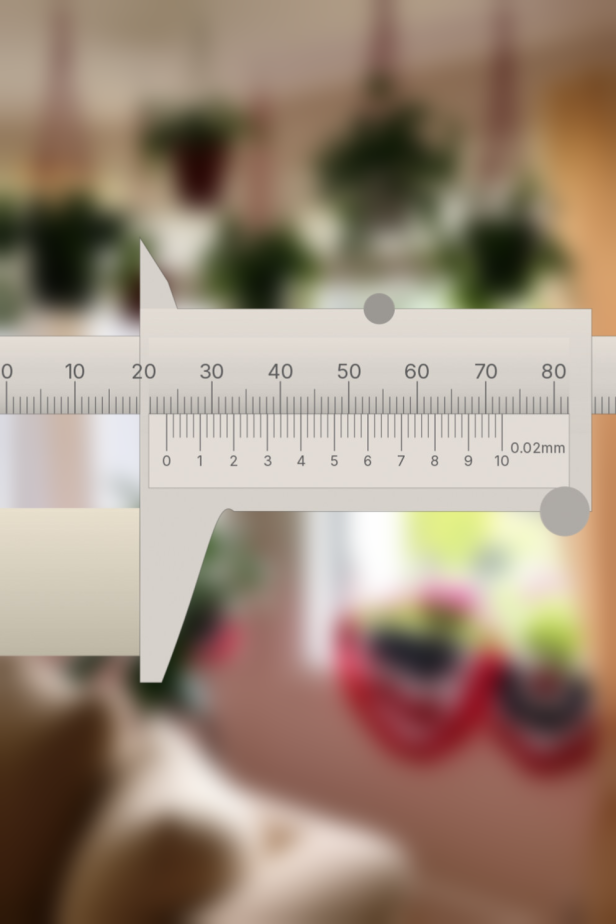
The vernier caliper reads 23.4mm
